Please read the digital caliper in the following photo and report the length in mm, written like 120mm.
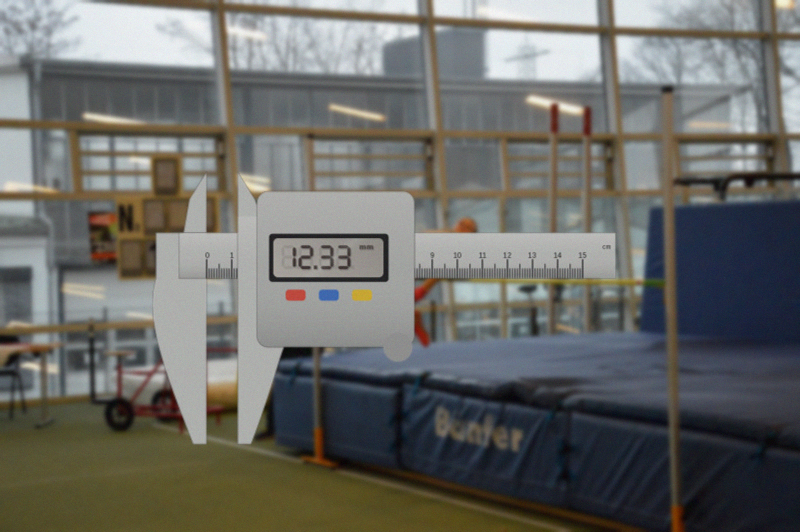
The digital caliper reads 12.33mm
